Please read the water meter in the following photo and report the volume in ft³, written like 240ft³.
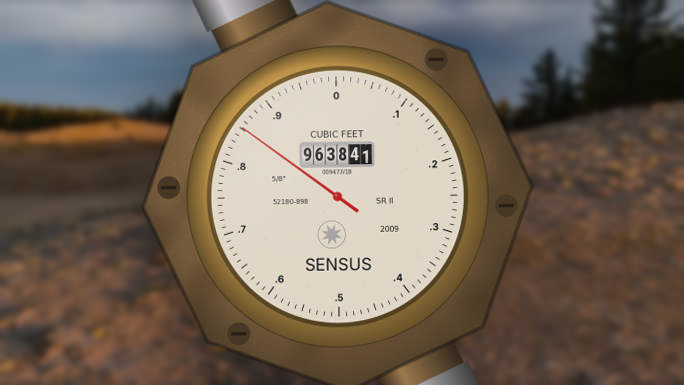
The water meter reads 963840.85ft³
